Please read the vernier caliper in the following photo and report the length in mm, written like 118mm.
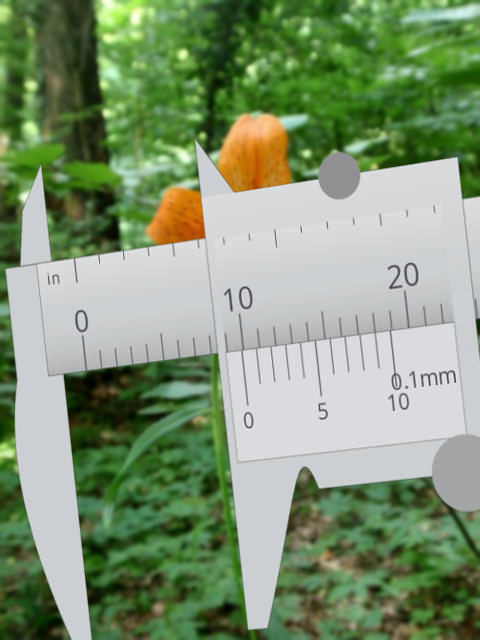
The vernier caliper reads 9.9mm
